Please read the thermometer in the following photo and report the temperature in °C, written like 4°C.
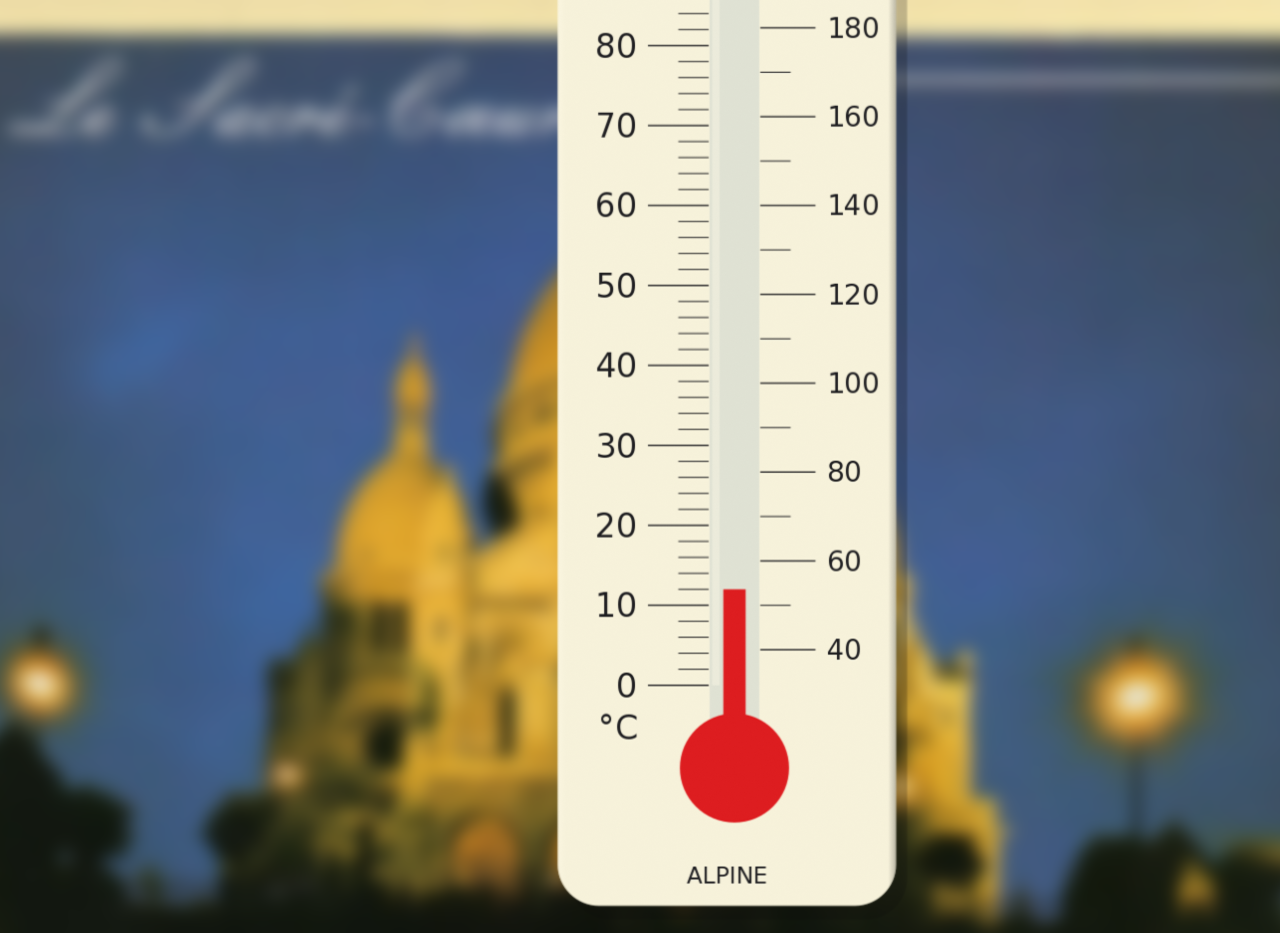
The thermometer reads 12°C
